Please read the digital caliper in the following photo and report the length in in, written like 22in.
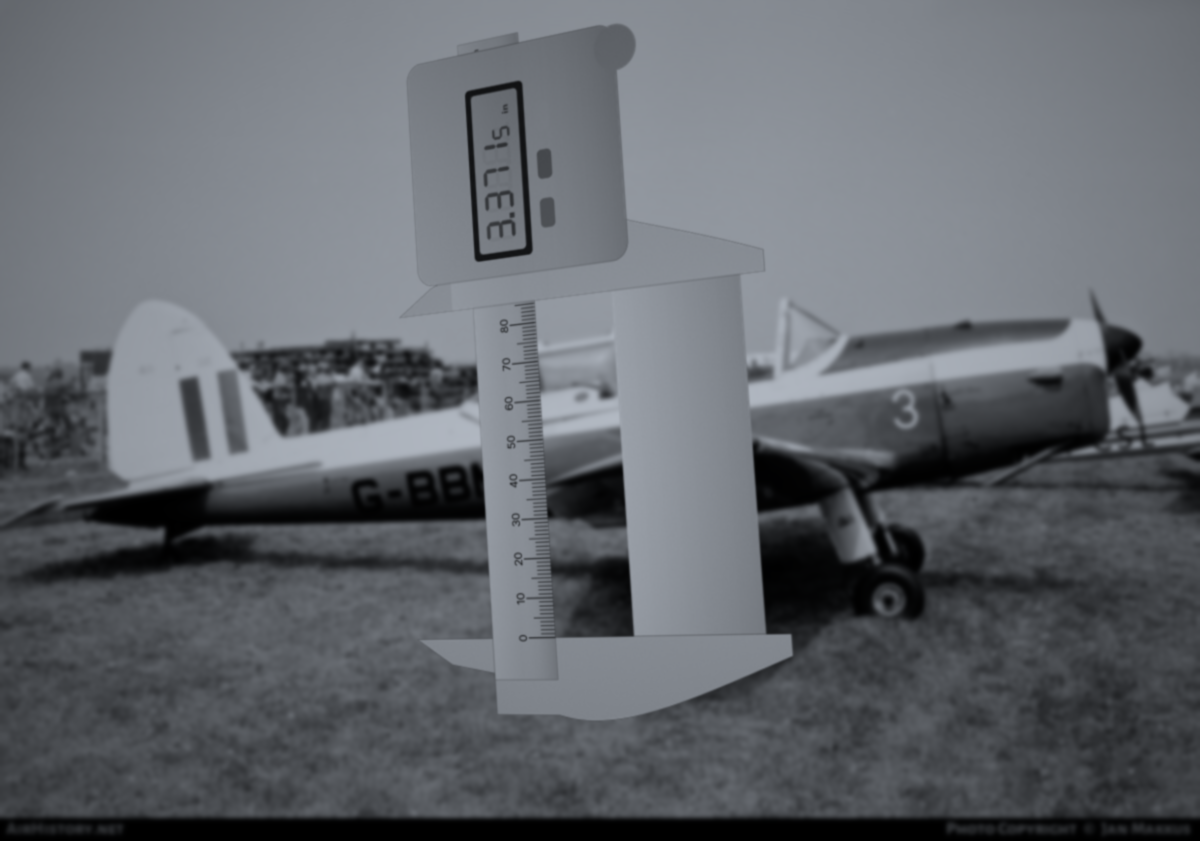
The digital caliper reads 3.3715in
